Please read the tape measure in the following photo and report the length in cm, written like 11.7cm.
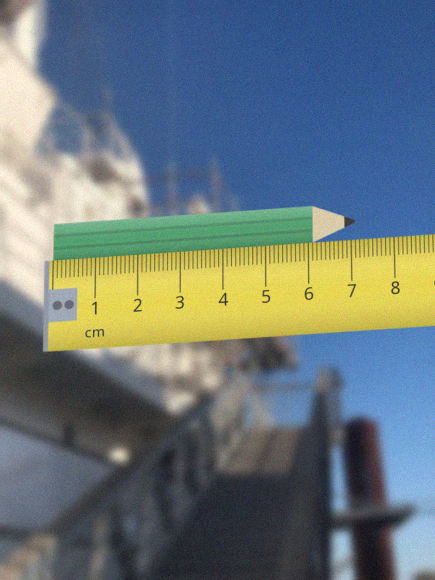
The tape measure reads 7.1cm
